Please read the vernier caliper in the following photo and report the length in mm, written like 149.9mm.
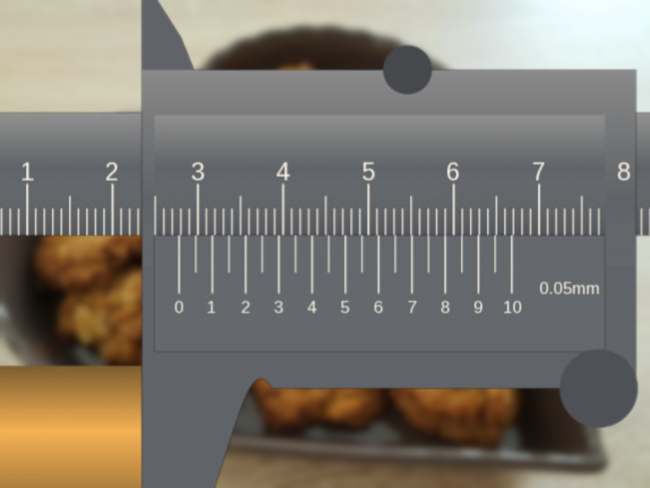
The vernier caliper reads 27.8mm
